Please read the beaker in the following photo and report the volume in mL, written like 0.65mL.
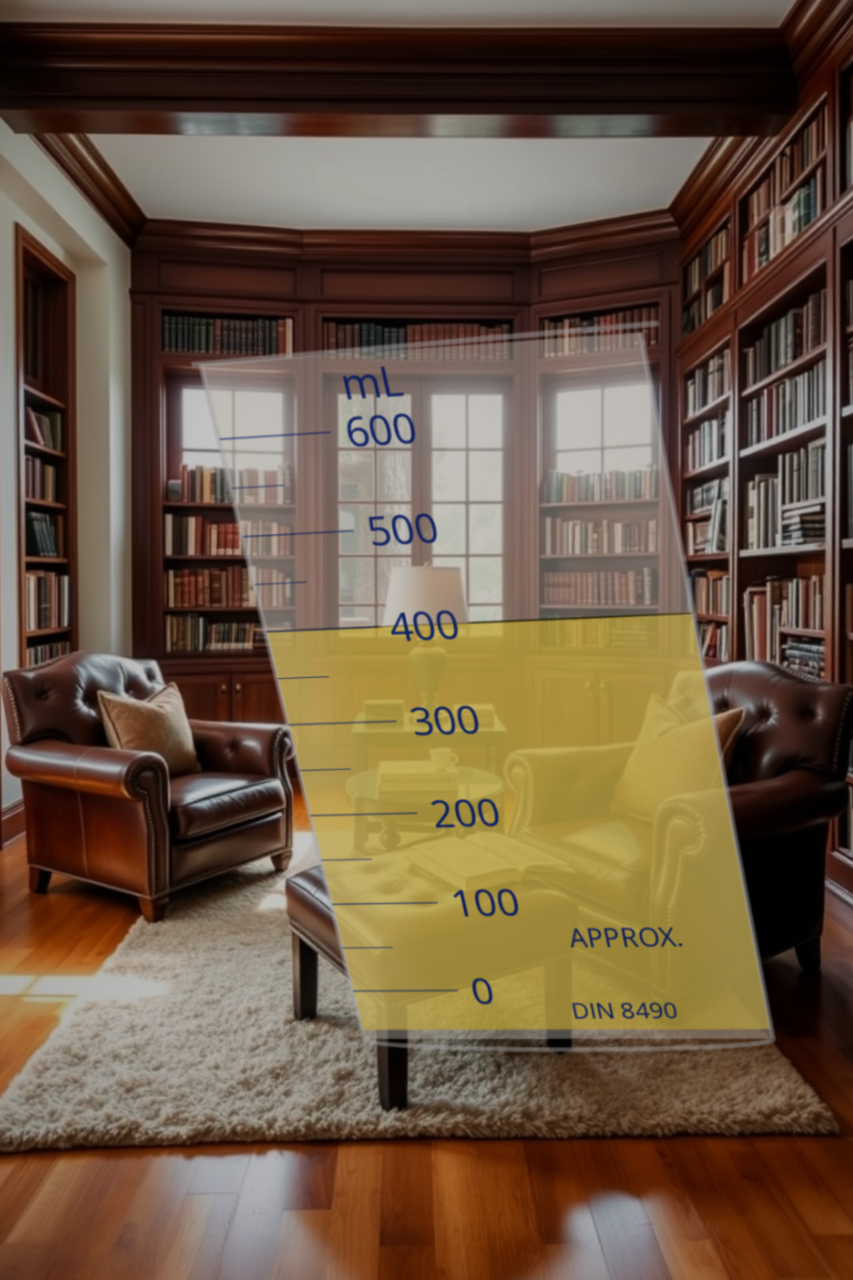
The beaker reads 400mL
